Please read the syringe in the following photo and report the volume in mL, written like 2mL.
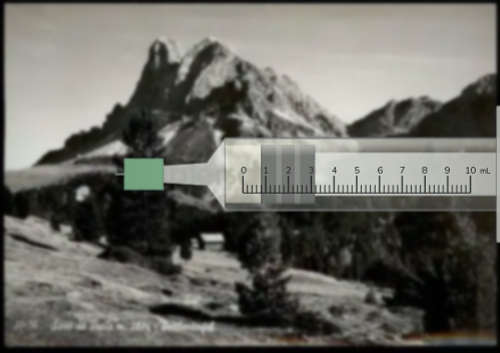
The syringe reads 0.8mL
